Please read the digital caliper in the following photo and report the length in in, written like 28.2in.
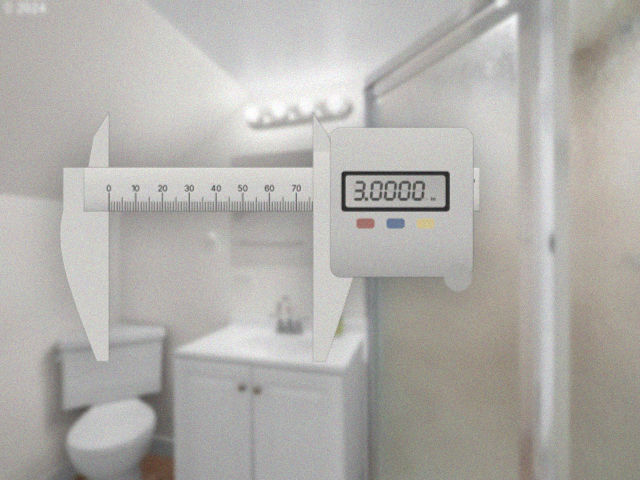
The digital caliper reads 3.0000in
